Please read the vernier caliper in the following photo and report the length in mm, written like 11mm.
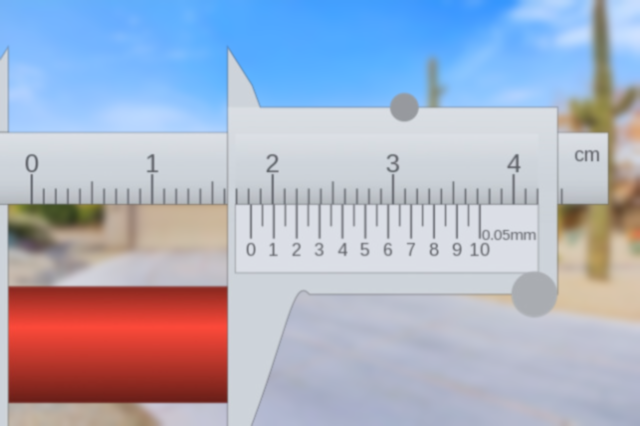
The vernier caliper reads 18.2mm
